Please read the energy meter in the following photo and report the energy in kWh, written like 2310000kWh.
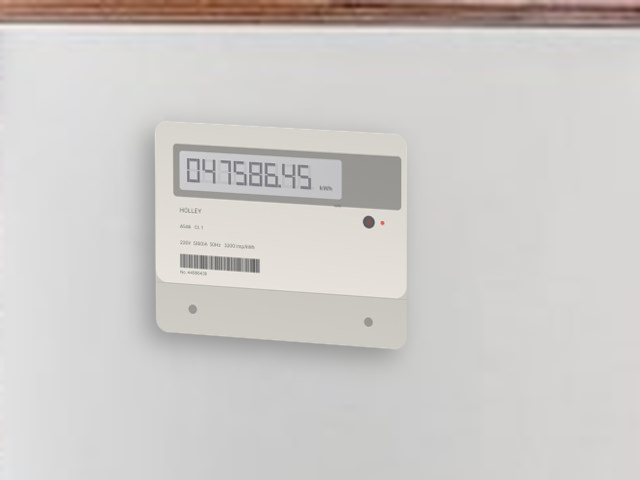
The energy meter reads 47586.45kWh
